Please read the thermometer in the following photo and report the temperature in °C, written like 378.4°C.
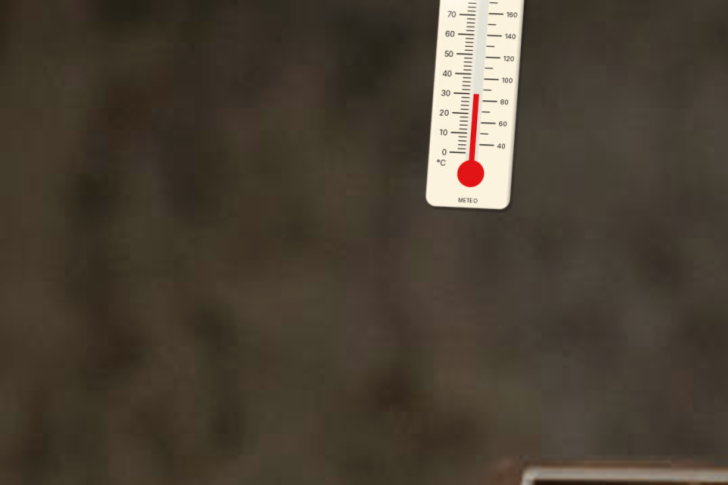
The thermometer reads 30°C
